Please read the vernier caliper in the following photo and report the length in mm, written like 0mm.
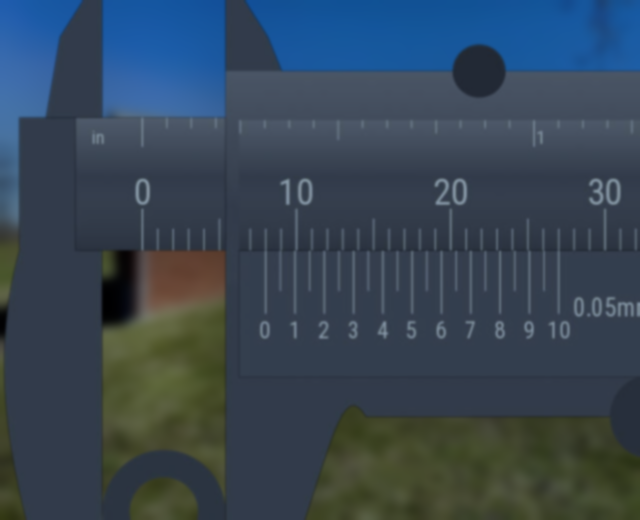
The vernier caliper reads 8.0mm
